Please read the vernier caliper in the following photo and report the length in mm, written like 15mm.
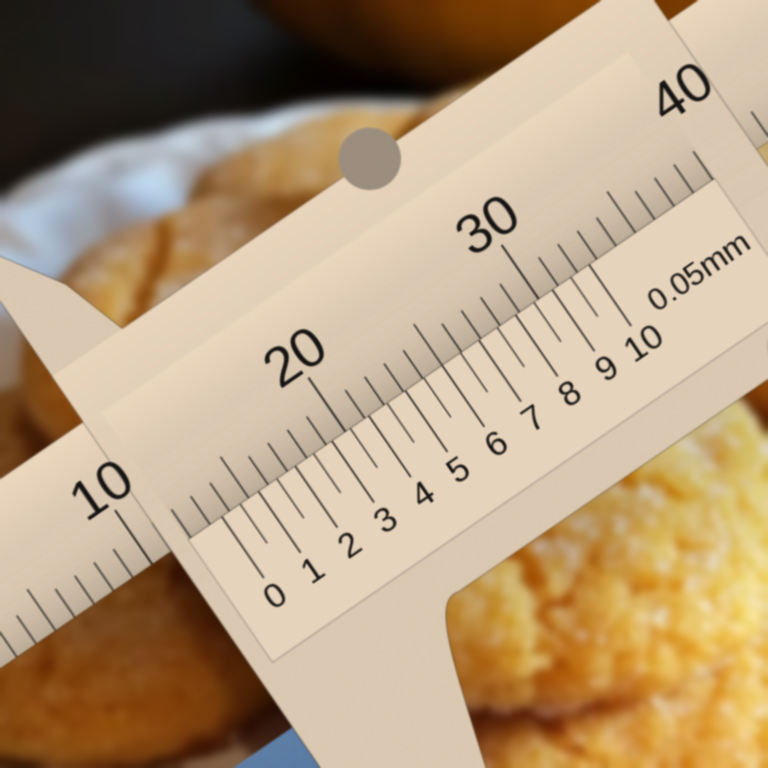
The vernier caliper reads 13.6mm
